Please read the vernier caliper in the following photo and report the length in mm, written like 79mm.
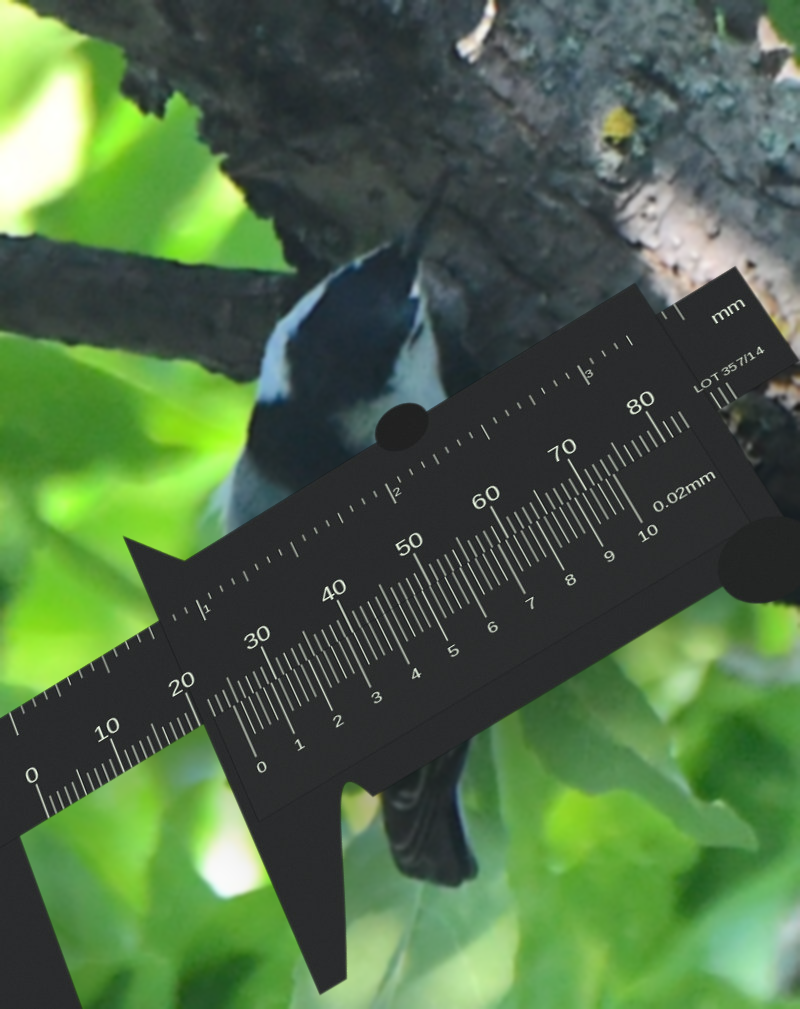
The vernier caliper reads 24.4mm
